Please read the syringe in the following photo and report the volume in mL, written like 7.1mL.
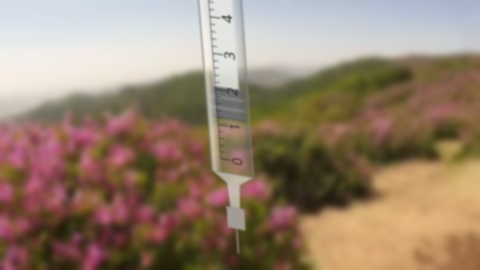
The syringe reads 1.2mL
